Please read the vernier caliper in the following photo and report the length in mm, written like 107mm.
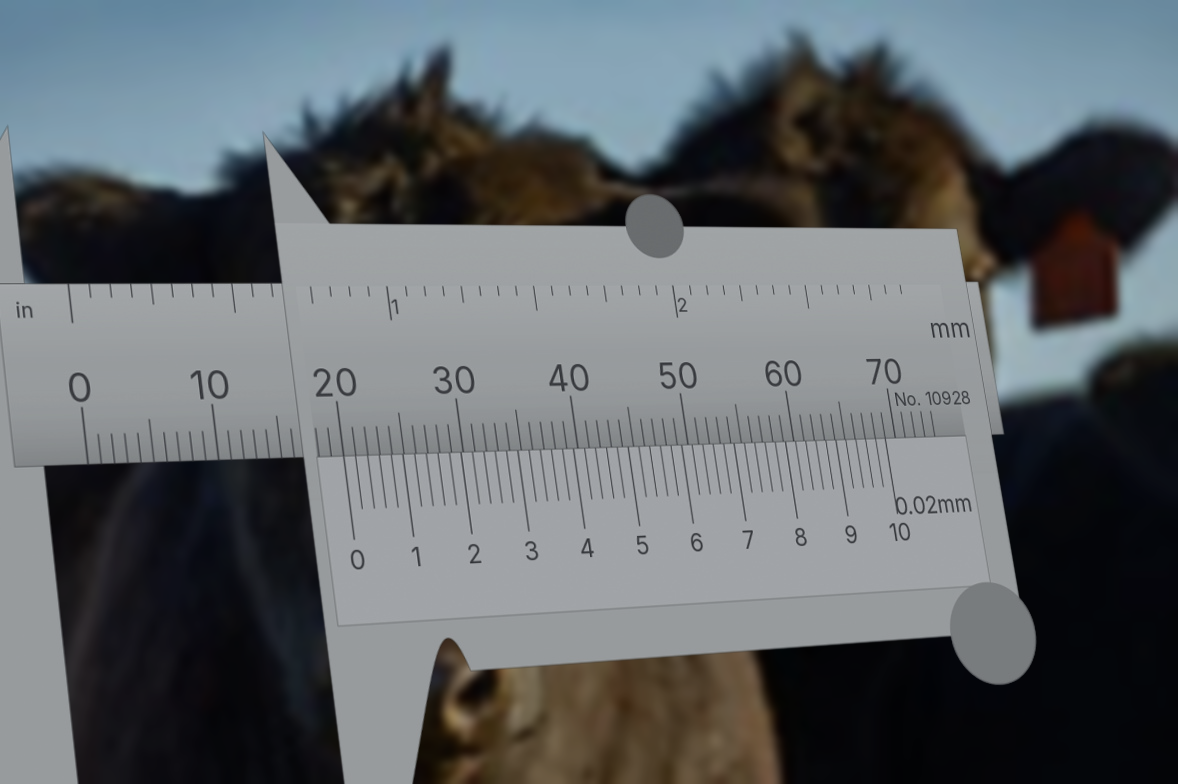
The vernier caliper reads 20.0mm
